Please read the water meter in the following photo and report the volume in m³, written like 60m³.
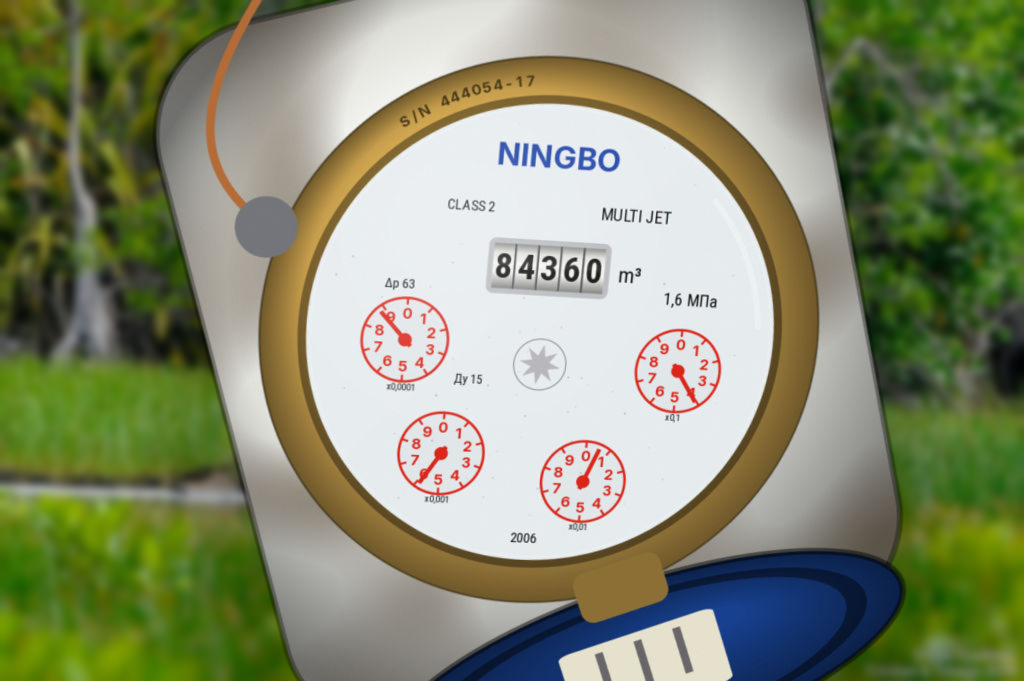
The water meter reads 84360.4058m³
